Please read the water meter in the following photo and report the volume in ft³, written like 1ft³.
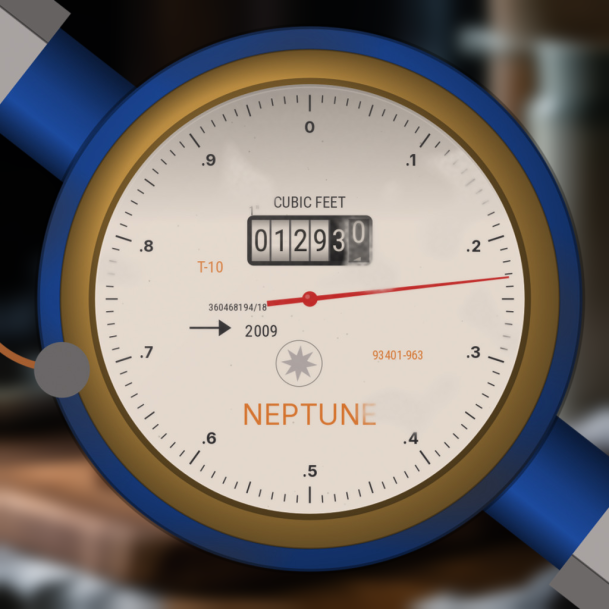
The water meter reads 12930.23ft³
